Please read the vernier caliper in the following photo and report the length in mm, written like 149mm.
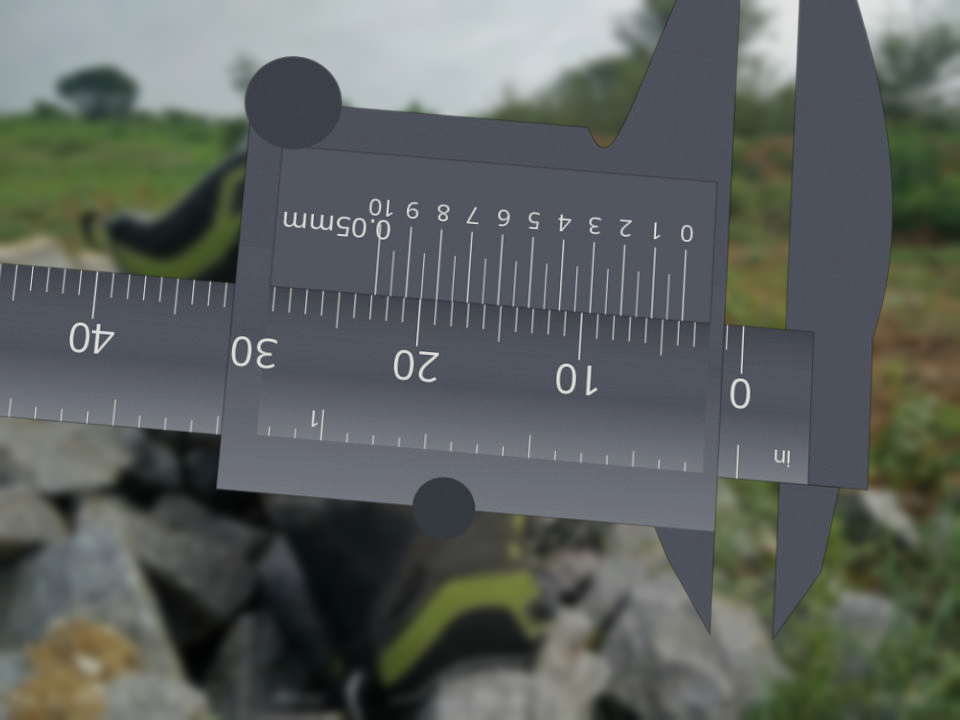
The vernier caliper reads 3.8mm
